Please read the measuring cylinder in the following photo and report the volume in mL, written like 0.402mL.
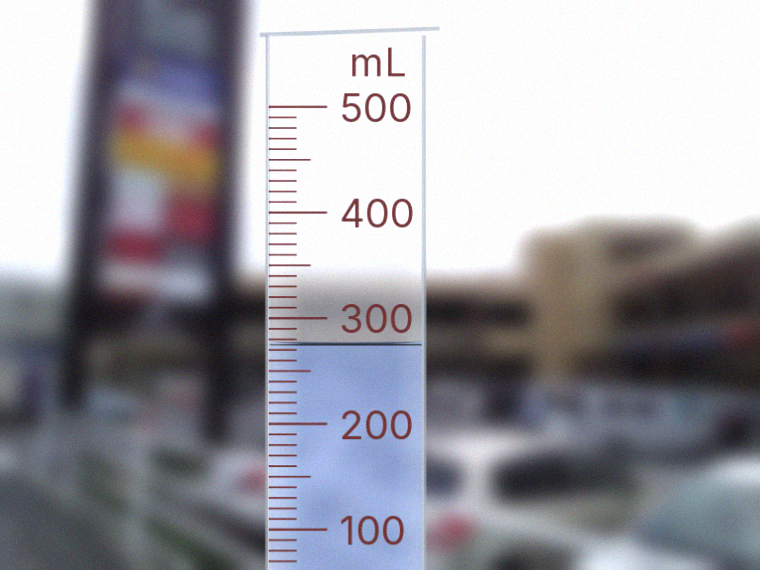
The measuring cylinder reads 275mL
